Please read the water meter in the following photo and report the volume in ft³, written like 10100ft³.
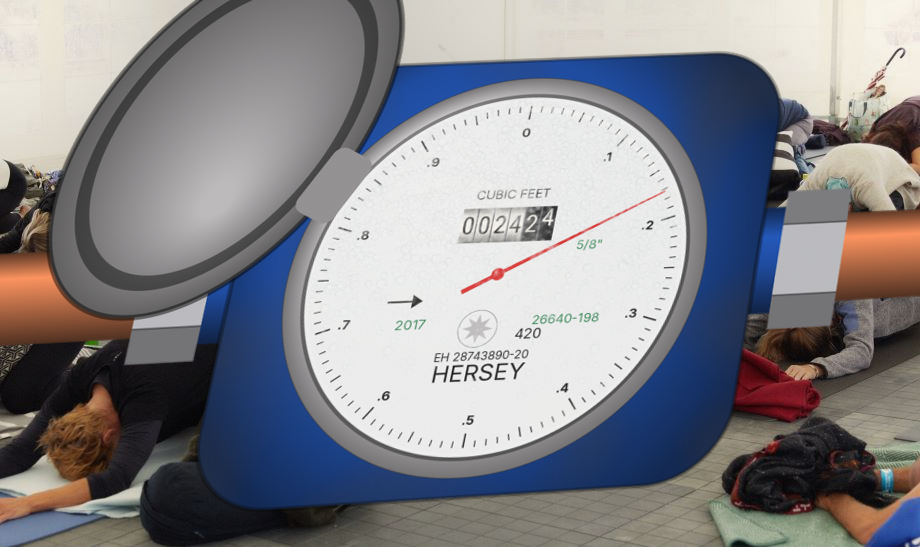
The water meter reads 2424.17ft³
